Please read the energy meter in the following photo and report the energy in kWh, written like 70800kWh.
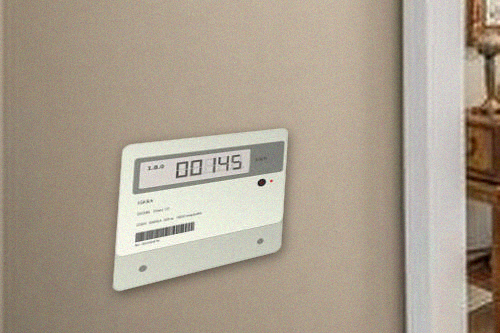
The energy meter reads 145kWh
